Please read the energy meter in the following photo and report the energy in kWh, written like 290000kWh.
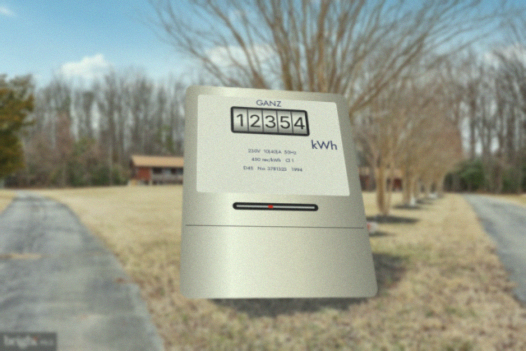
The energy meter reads 12354kWh
